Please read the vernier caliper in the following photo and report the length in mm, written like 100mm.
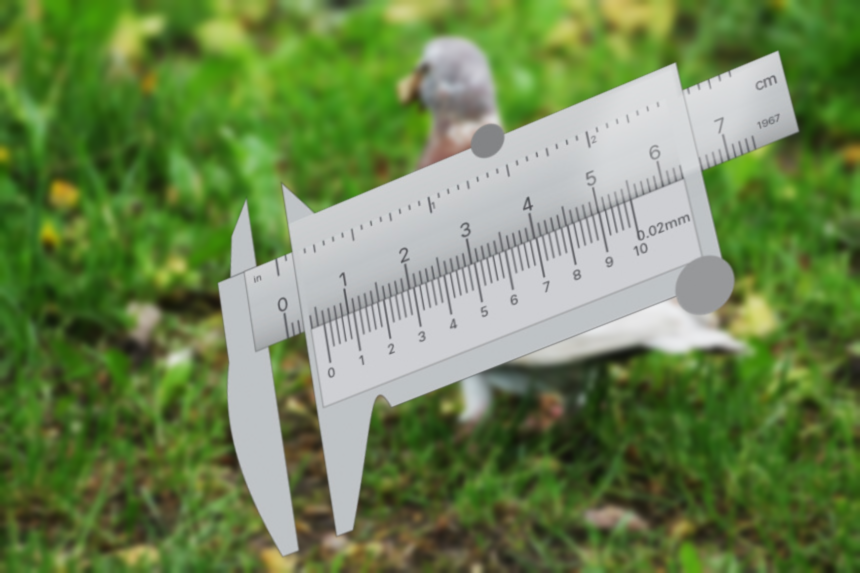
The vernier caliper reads 6.0mm
